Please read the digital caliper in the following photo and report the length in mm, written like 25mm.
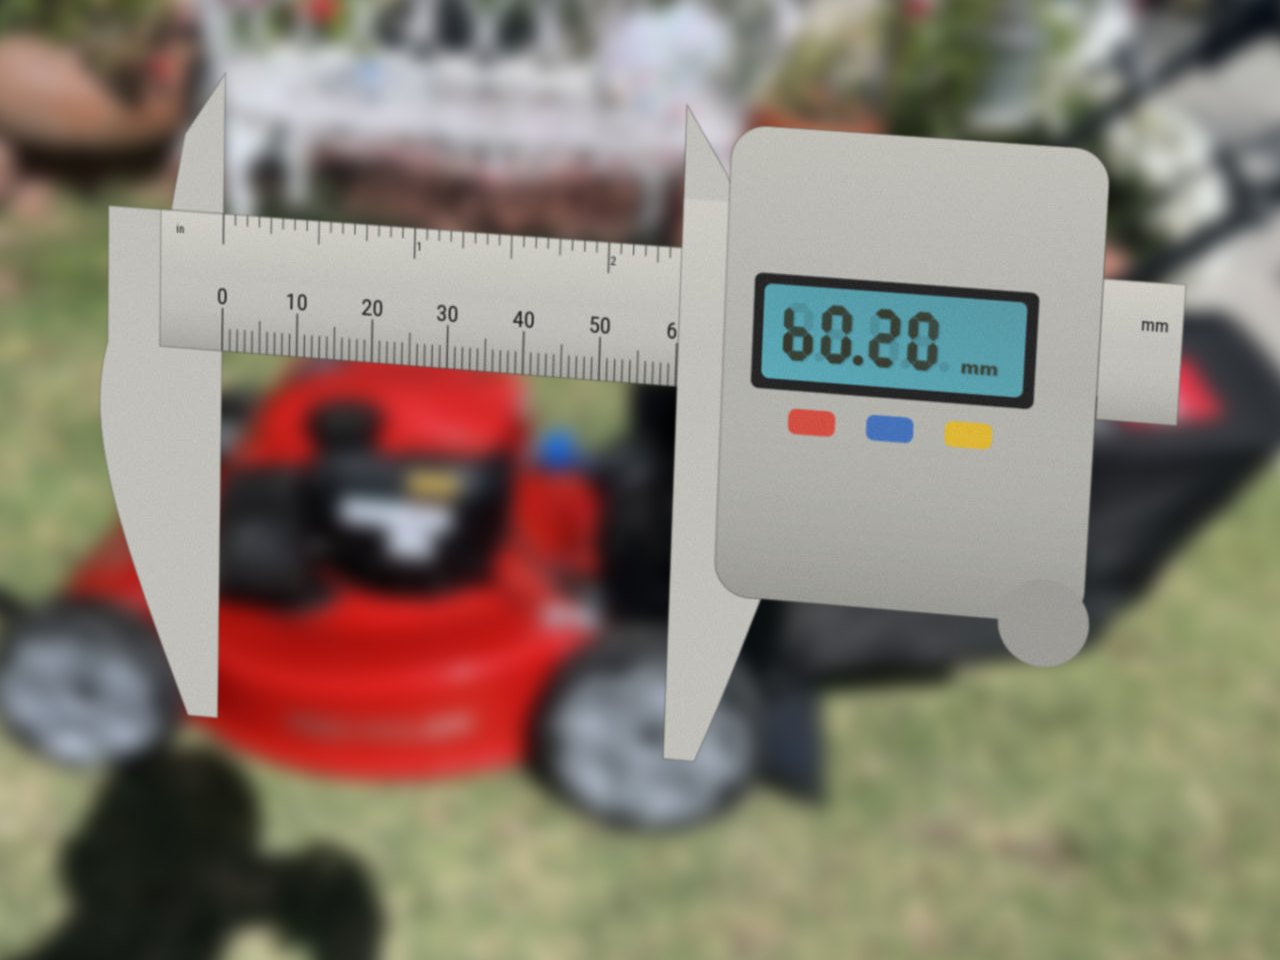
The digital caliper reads 60.20mm
